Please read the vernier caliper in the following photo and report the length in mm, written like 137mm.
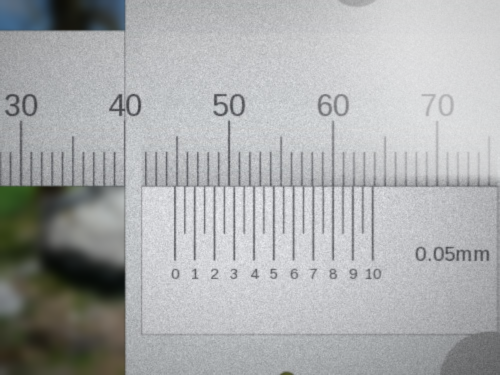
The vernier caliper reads 44.8mm
